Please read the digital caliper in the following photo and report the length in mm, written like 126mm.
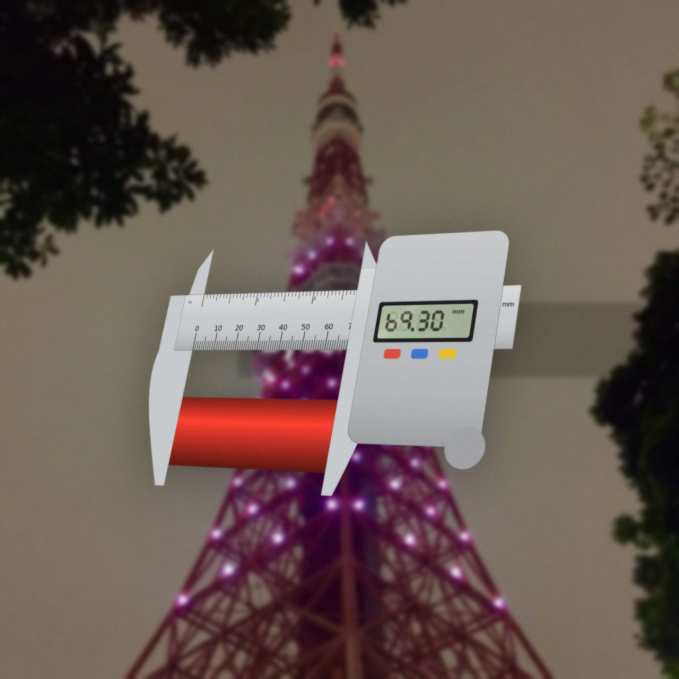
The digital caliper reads 69.30mm
